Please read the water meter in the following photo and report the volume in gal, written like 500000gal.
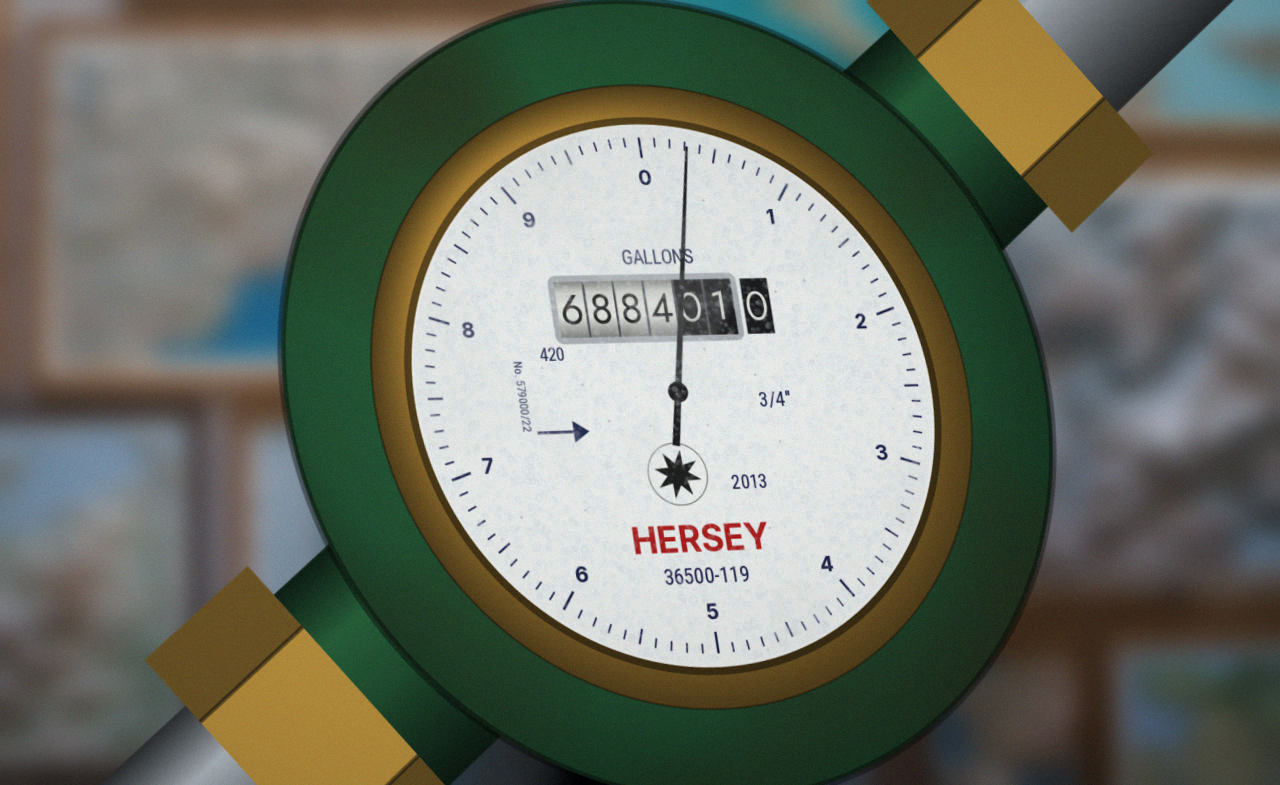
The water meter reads 6884010.3gal
